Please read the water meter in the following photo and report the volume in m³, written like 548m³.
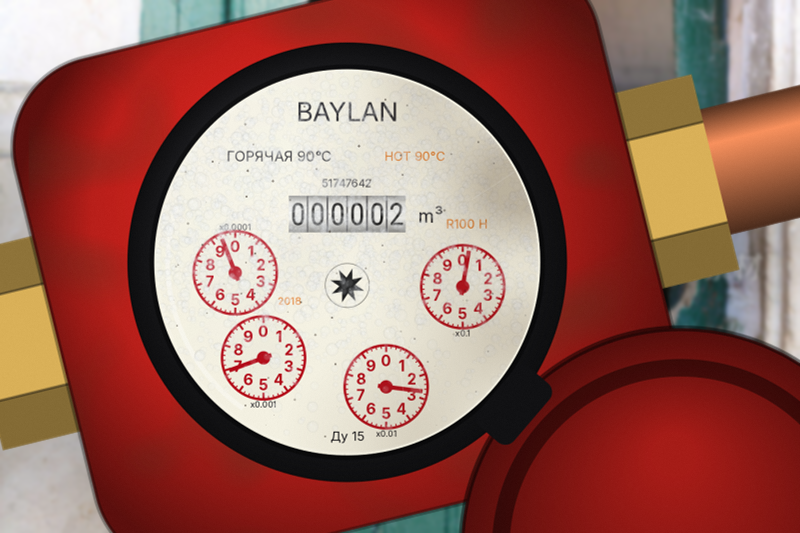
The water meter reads 2.0269m³
